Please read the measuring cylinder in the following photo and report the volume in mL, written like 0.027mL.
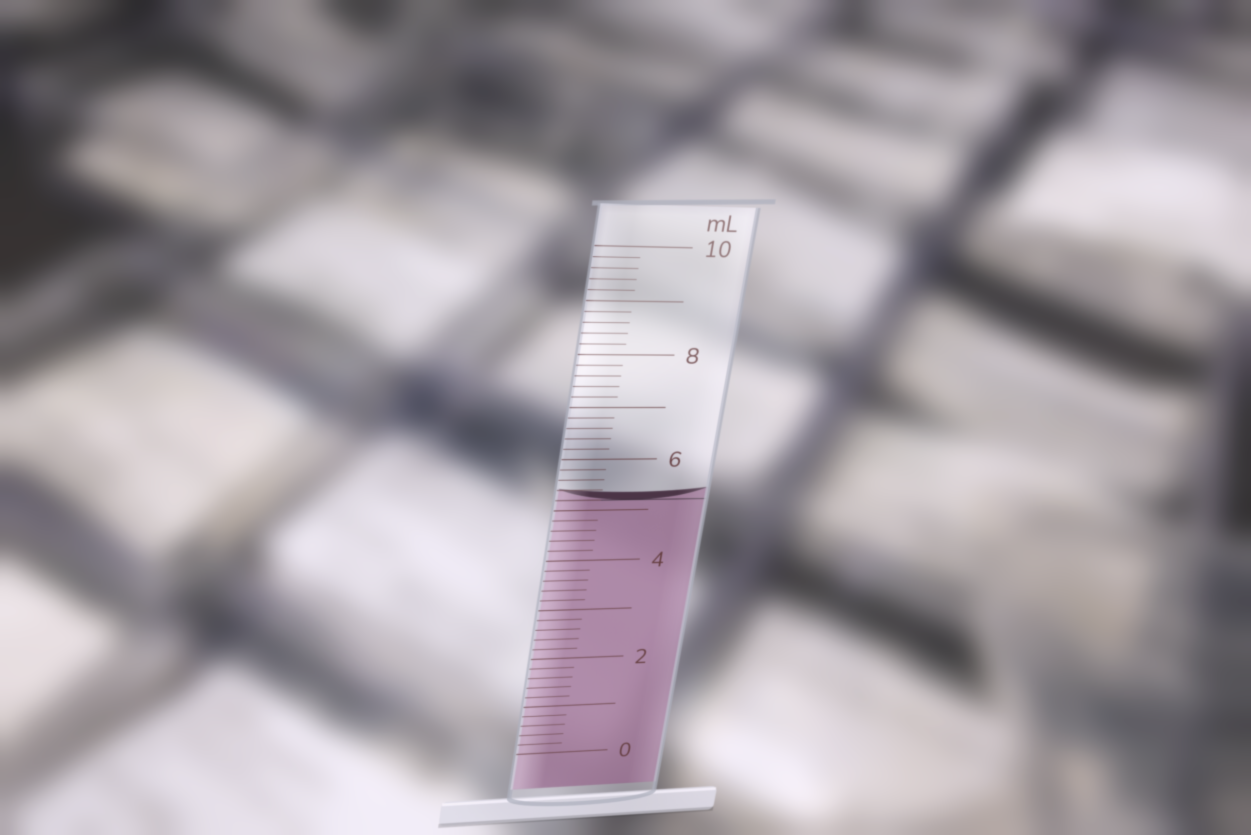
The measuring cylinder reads 5.2mL
